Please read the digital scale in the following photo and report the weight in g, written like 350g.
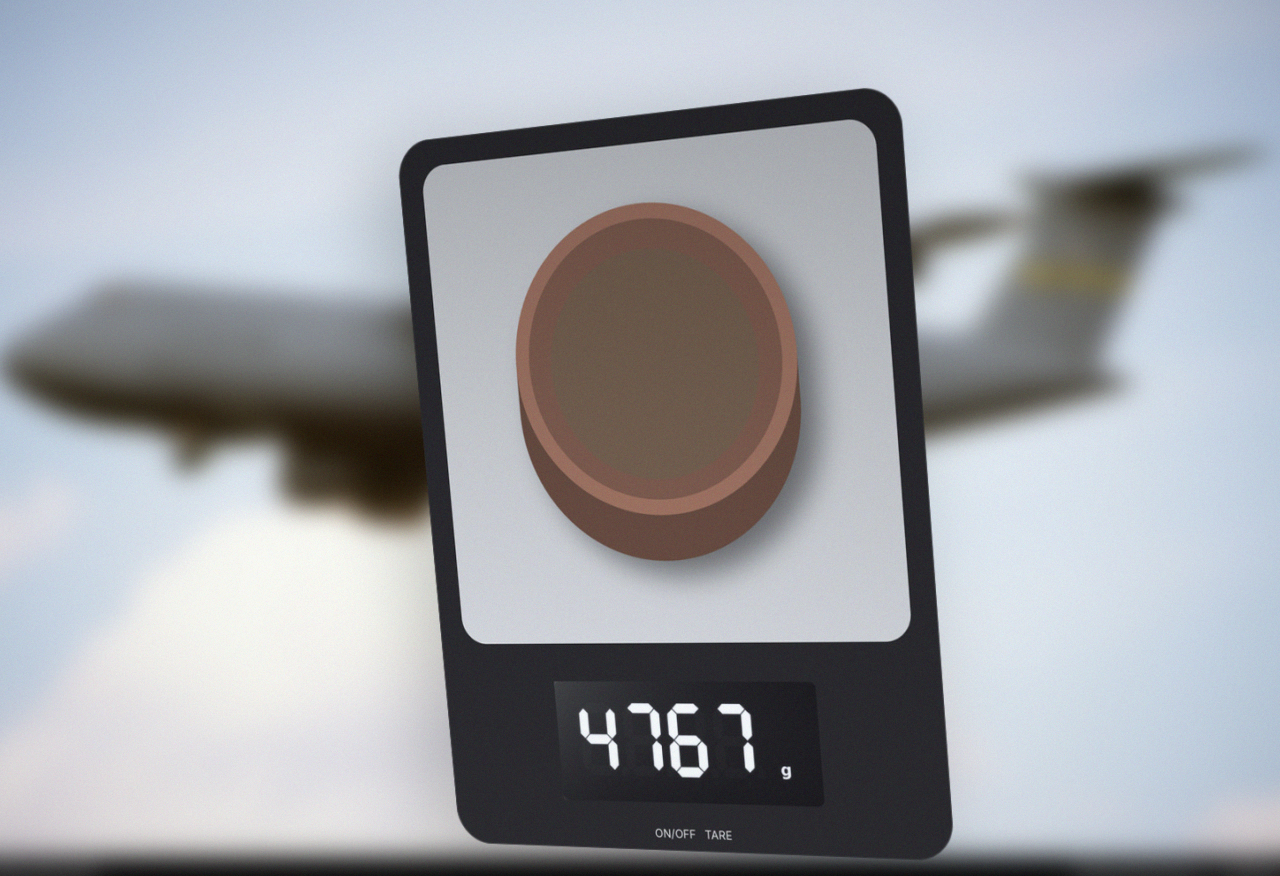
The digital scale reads 4767g
